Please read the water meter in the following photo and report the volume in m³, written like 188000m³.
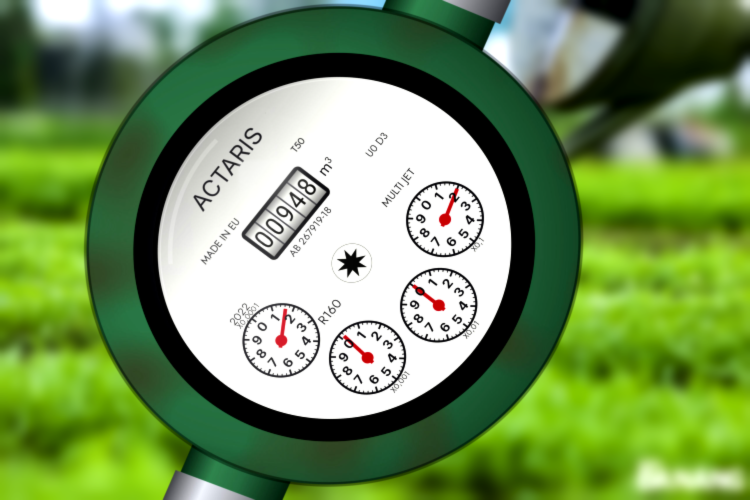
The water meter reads 948.2001m³
